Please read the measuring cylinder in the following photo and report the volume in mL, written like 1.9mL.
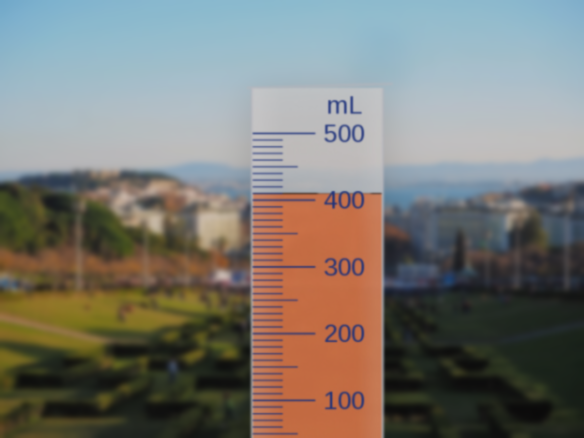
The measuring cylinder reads 410mL
